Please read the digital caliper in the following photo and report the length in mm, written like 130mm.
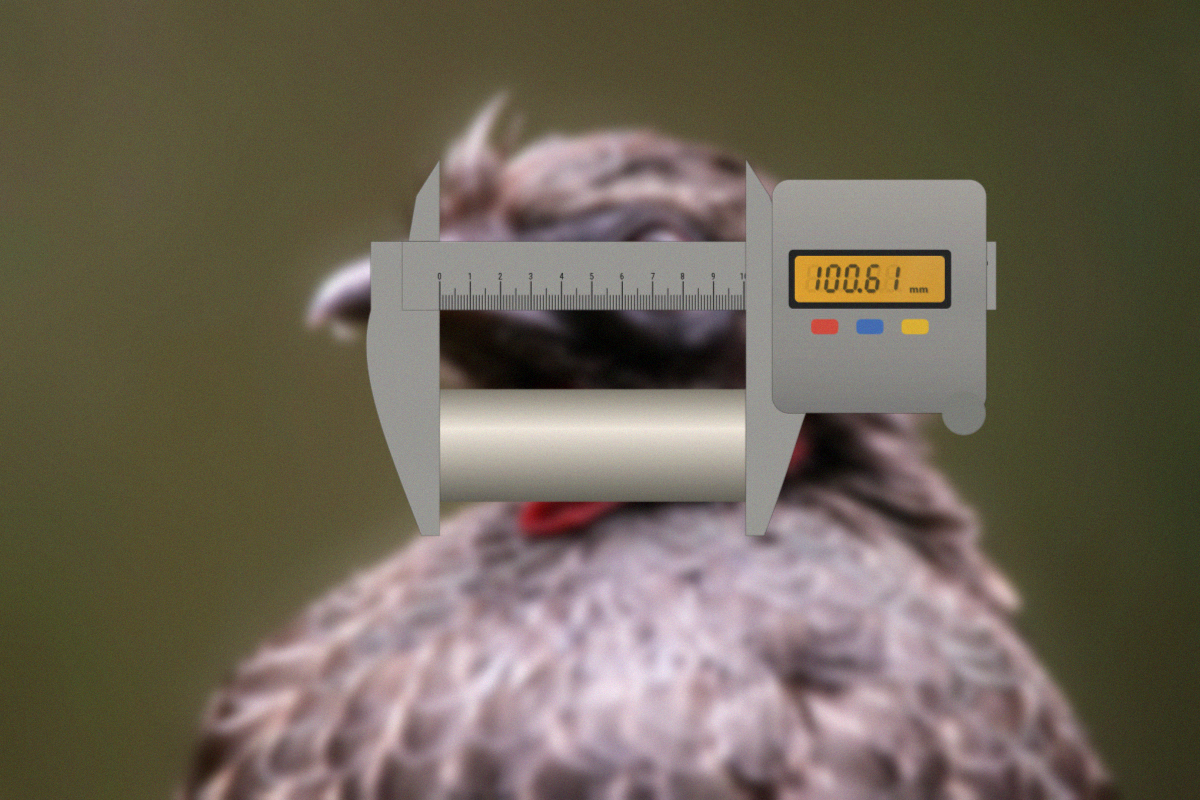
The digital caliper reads 100.61mm
